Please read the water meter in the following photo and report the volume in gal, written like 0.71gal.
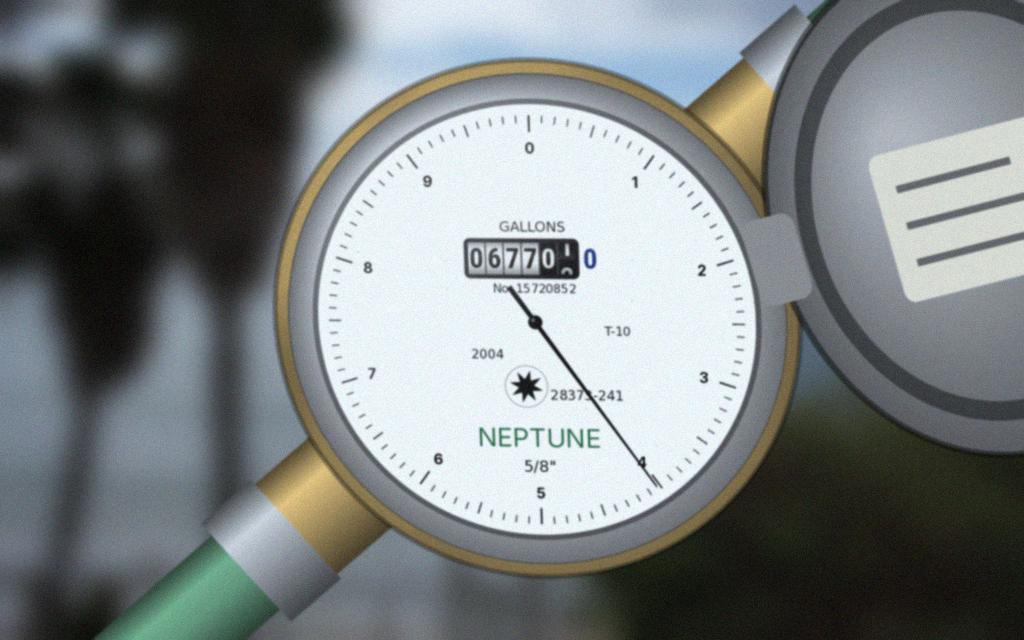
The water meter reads 677014.0gal
